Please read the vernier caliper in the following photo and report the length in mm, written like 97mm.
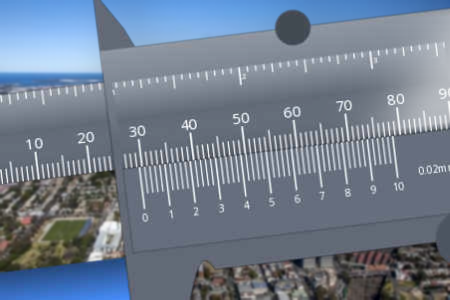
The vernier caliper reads 29.5mm
